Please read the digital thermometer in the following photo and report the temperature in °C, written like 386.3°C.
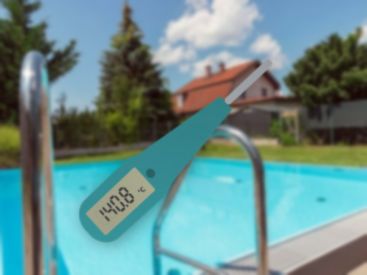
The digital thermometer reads 140.8°C
